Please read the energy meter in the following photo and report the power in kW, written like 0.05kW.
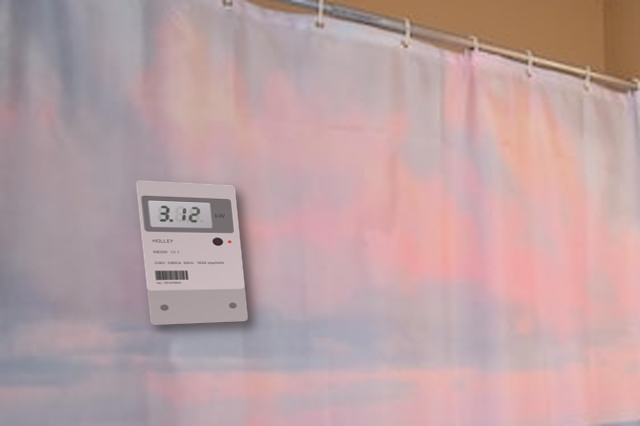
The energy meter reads 3.12kW
